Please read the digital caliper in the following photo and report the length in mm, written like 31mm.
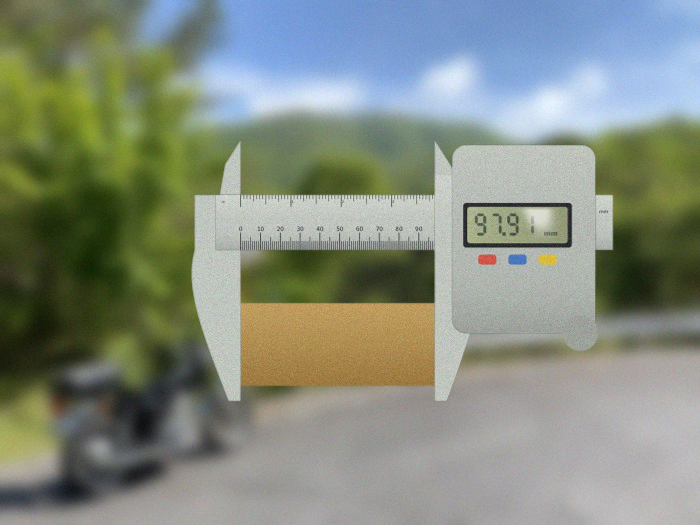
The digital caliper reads 97.91mm
